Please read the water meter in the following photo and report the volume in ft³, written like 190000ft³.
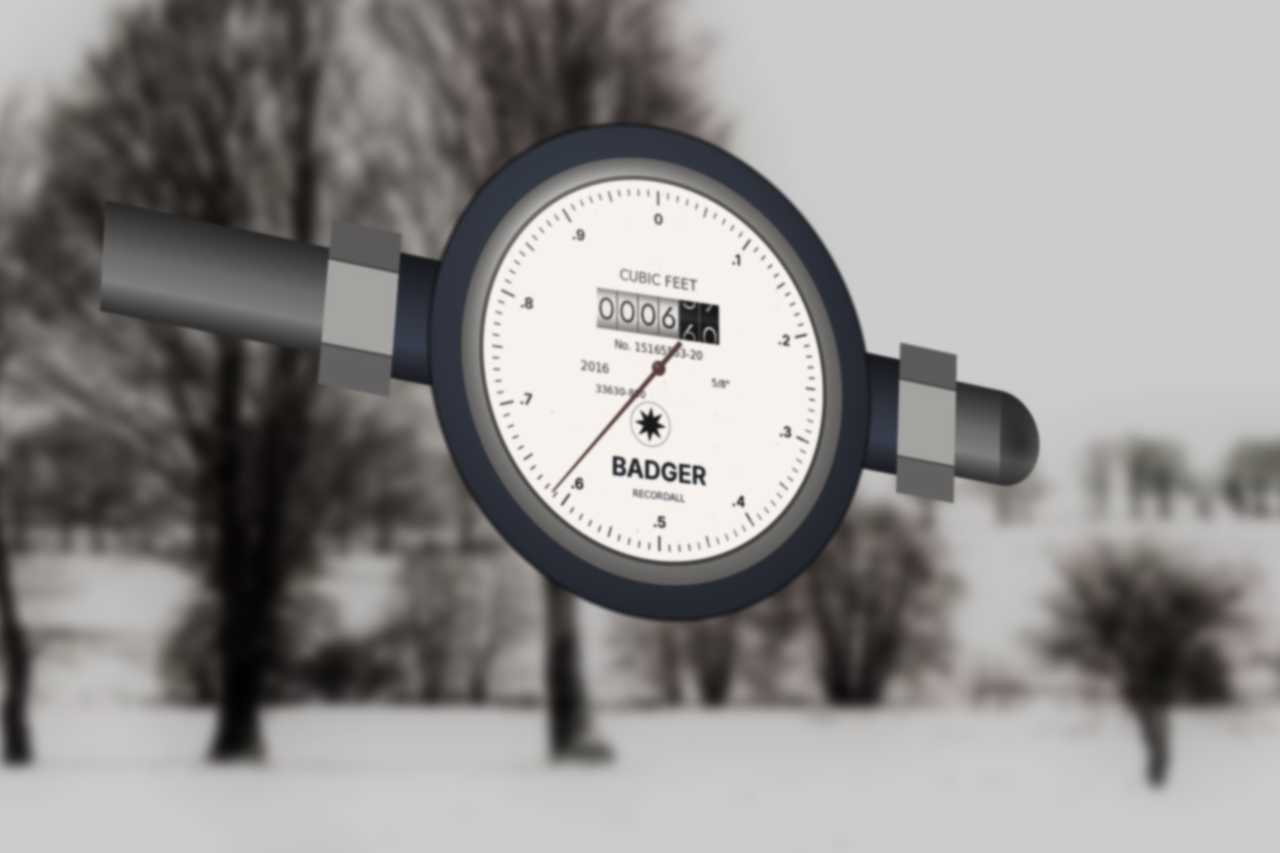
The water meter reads 659.61ft³
